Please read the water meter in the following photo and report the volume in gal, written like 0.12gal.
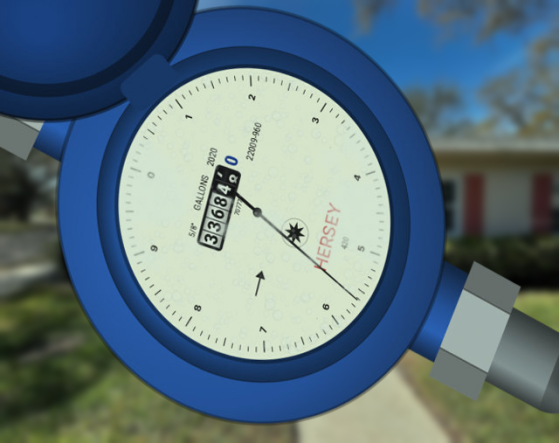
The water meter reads 3368475.6gal
